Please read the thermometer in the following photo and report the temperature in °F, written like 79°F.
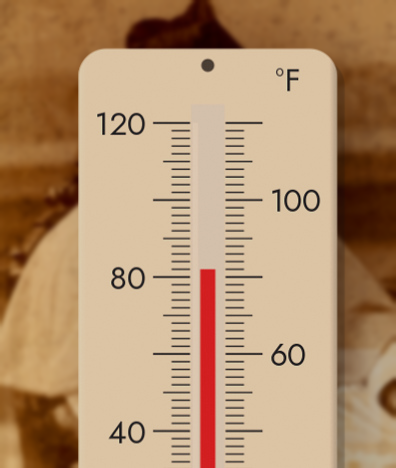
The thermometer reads 82°F
